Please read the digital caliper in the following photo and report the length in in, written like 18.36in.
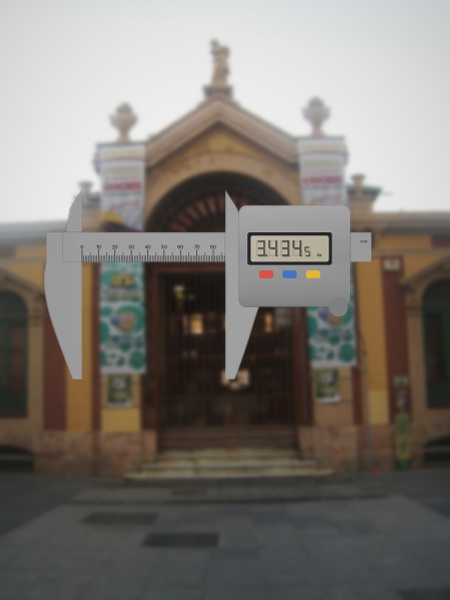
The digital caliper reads 3.4345in
